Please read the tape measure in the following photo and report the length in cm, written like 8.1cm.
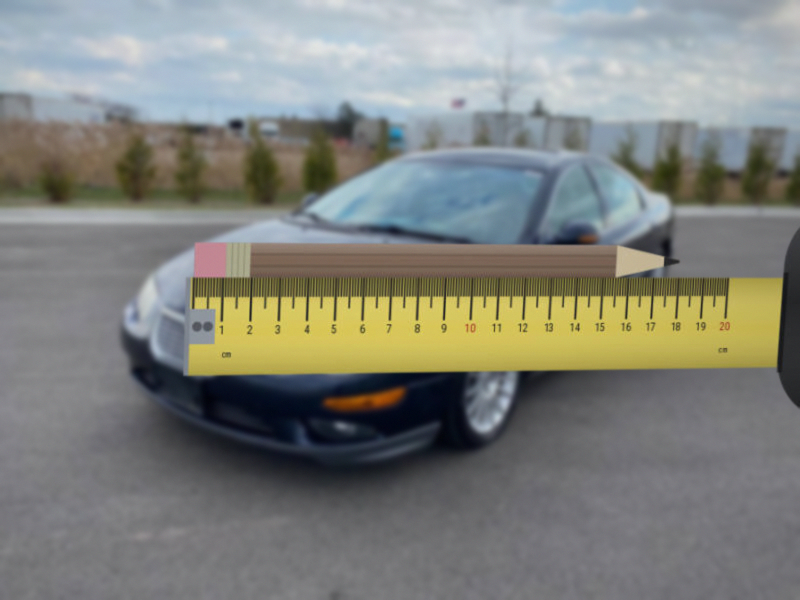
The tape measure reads 18cm
